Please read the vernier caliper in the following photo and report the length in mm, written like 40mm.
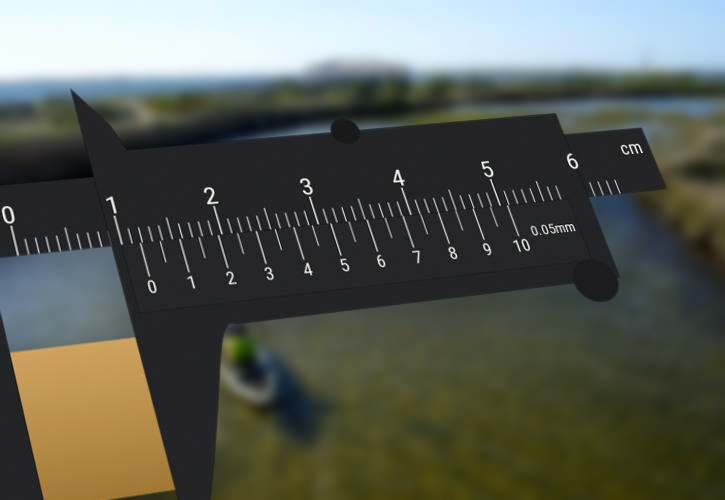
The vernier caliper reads 11.8mm
